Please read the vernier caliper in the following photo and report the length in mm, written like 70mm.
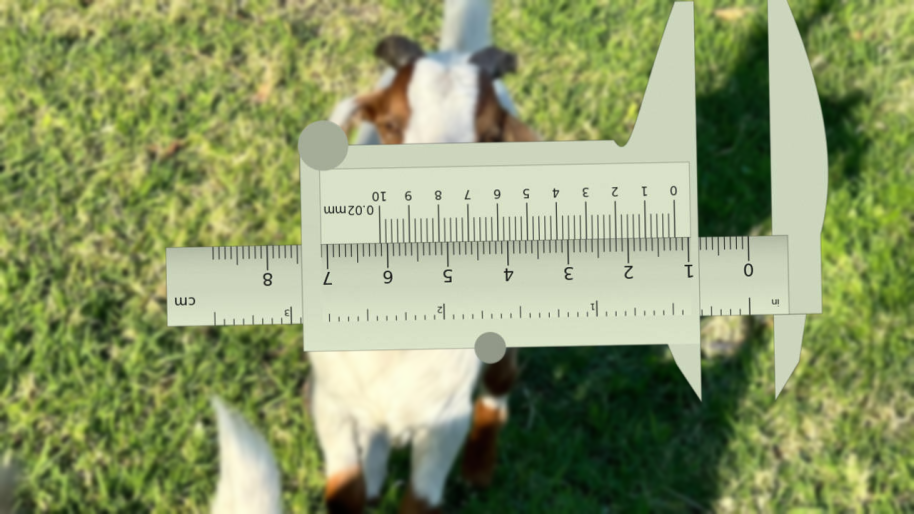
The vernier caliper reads 12.2mm
